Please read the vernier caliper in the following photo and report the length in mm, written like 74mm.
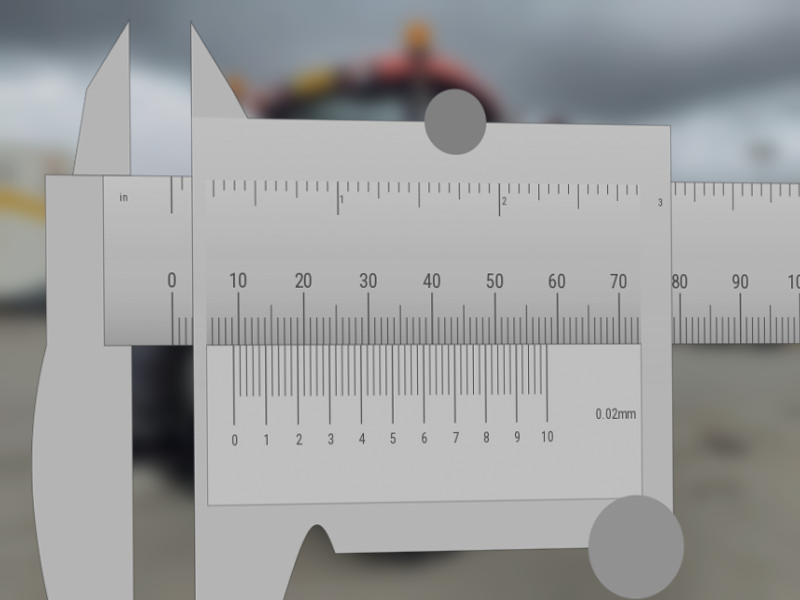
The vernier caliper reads 9.2mm
